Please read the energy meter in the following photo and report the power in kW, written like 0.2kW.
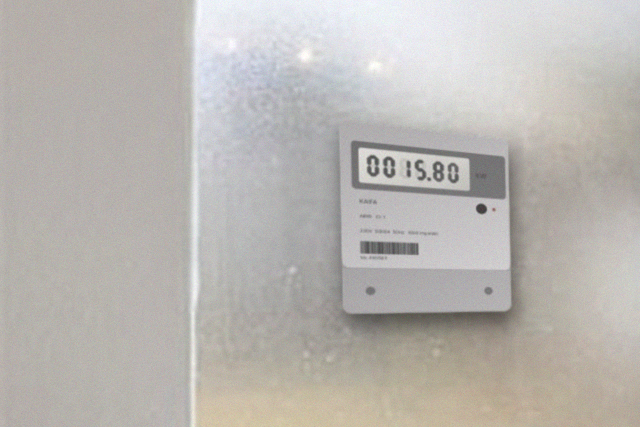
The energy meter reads 15.80kW
